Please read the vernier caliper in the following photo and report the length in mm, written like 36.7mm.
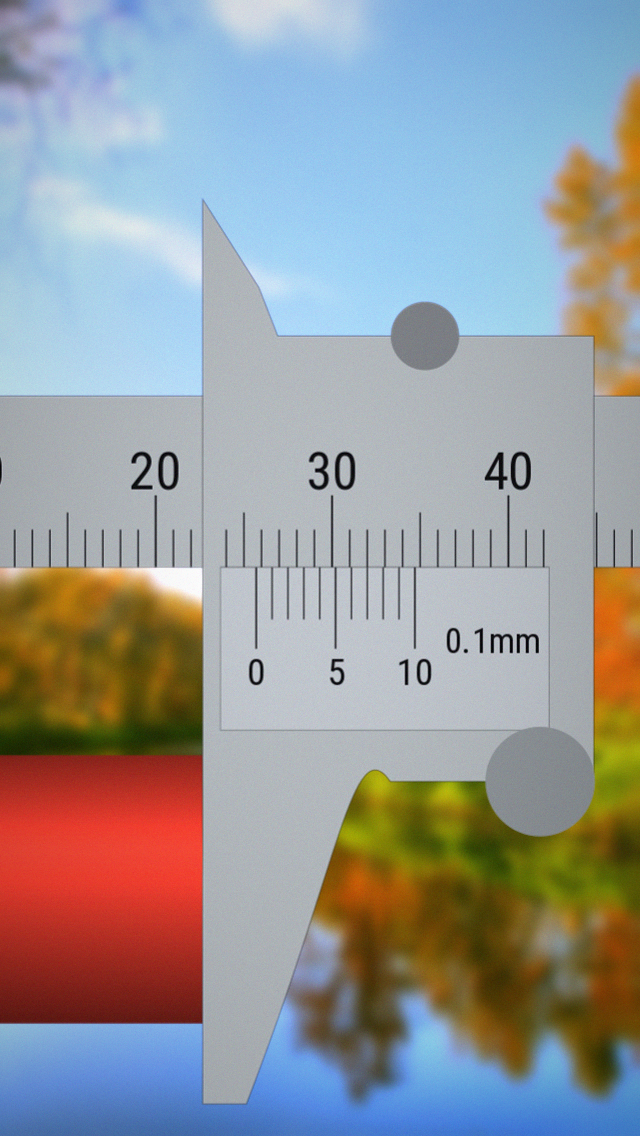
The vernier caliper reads 25.7mm
